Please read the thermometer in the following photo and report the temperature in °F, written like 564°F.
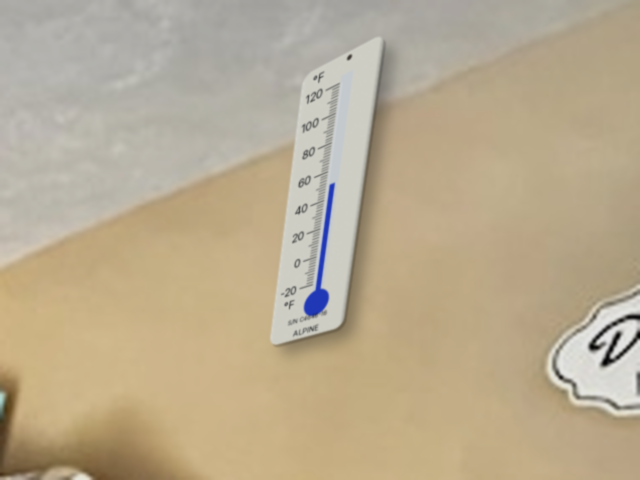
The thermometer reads 50°F
